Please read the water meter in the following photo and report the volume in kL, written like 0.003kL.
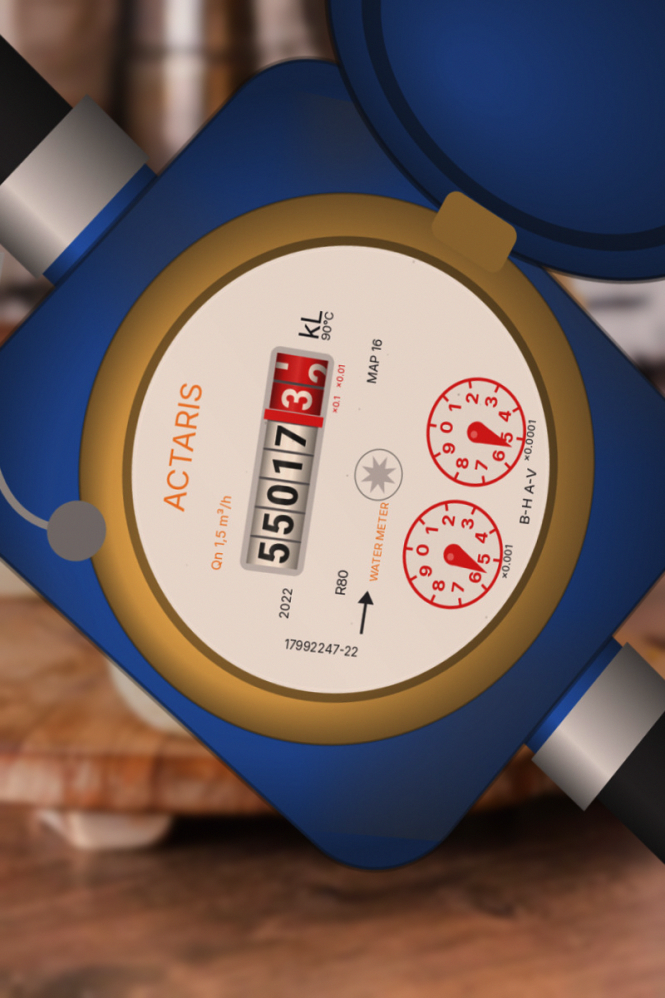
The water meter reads 55017.3155kL
